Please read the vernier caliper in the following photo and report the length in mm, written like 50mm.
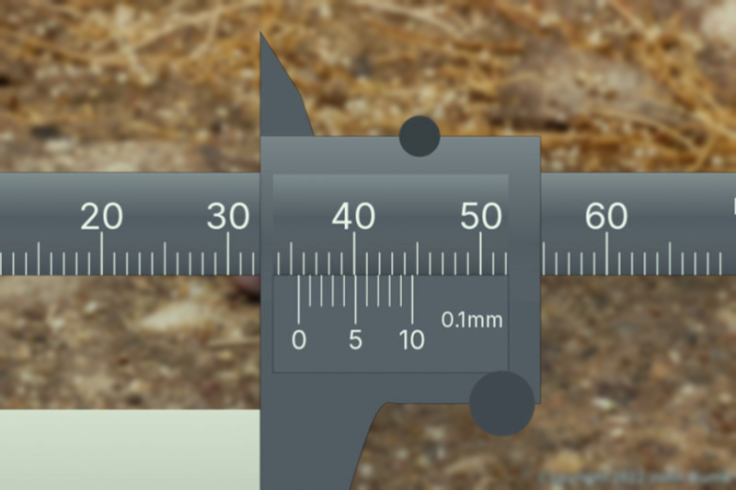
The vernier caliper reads 35.6mm
